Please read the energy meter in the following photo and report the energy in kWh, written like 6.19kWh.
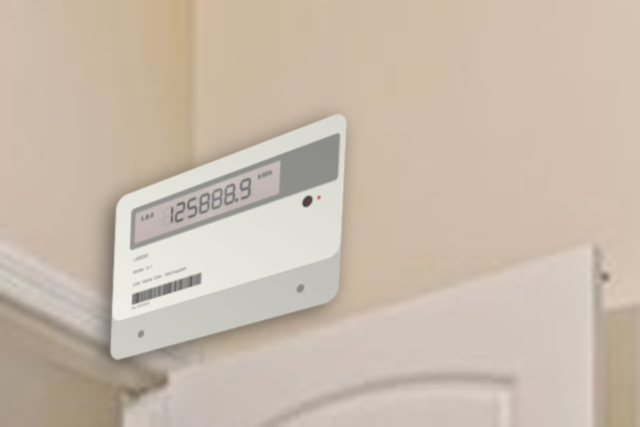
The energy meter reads 125888.9kWh
